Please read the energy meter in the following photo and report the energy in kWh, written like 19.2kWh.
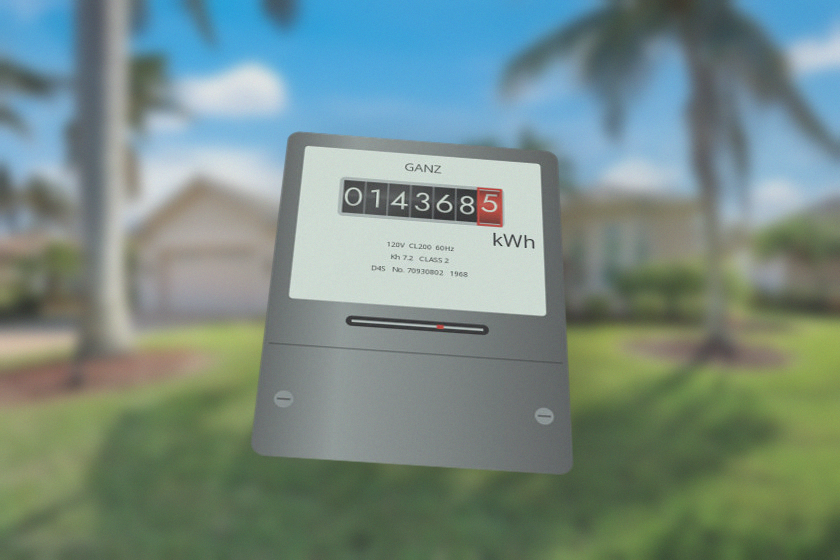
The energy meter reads 14368.5kWh
